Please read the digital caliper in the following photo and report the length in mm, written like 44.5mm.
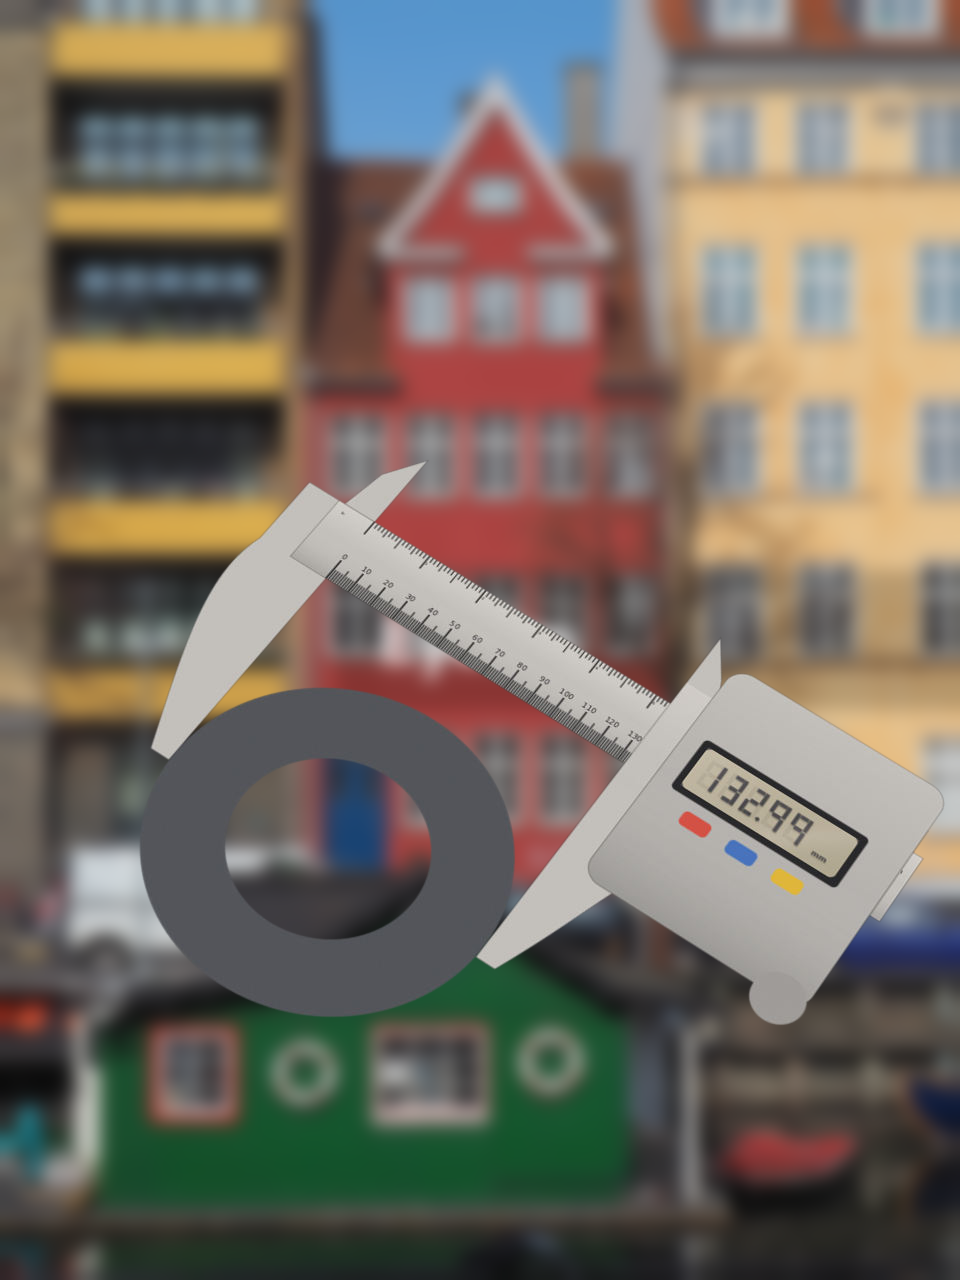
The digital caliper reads 132.99mm
